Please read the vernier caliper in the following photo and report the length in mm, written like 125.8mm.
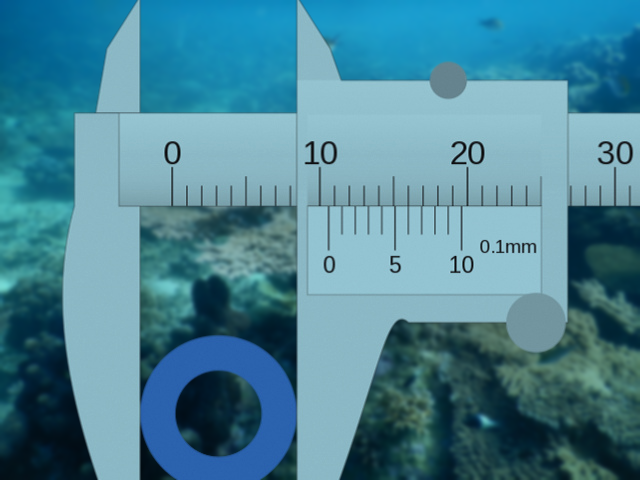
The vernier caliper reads 10.6mm
